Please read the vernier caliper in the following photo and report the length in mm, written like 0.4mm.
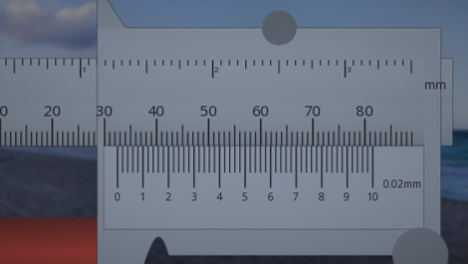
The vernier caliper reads 32.5mm
